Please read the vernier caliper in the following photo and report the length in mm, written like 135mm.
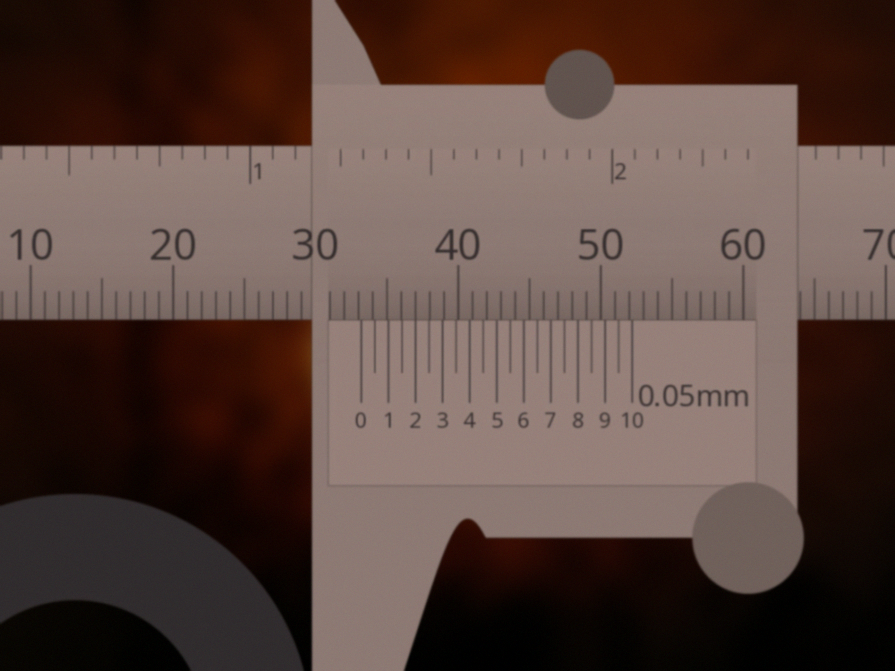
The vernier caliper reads 33.2mm
